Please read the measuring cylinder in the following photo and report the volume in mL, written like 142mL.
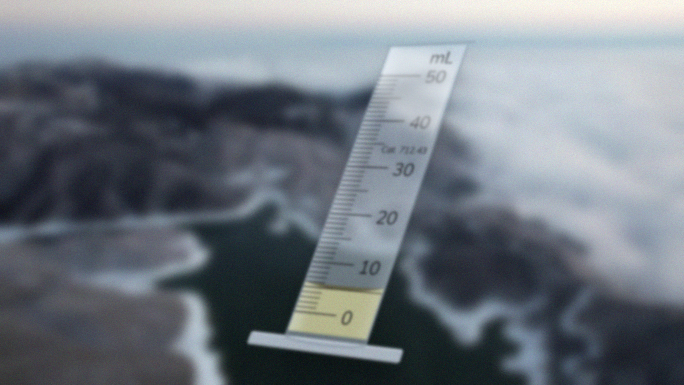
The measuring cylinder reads 5mL
